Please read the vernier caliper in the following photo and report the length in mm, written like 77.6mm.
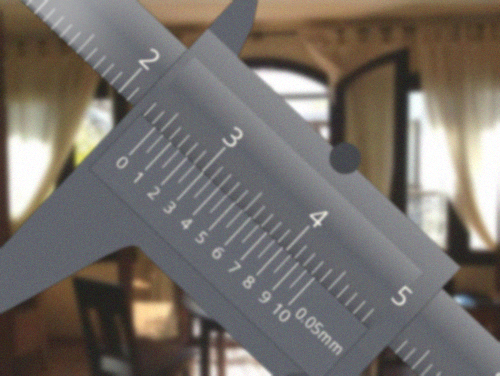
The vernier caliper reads 24.4mm
